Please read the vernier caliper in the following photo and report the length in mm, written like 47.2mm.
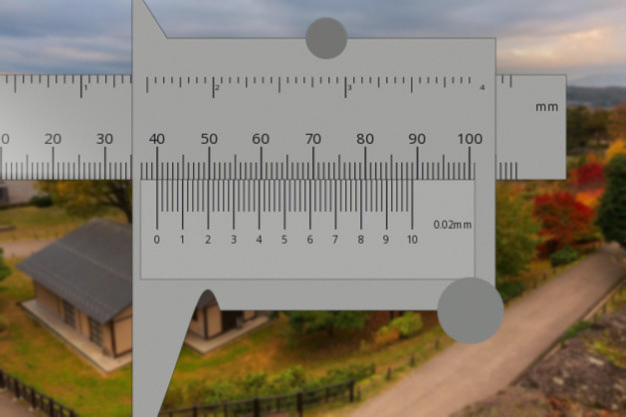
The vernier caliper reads 40.0mm
